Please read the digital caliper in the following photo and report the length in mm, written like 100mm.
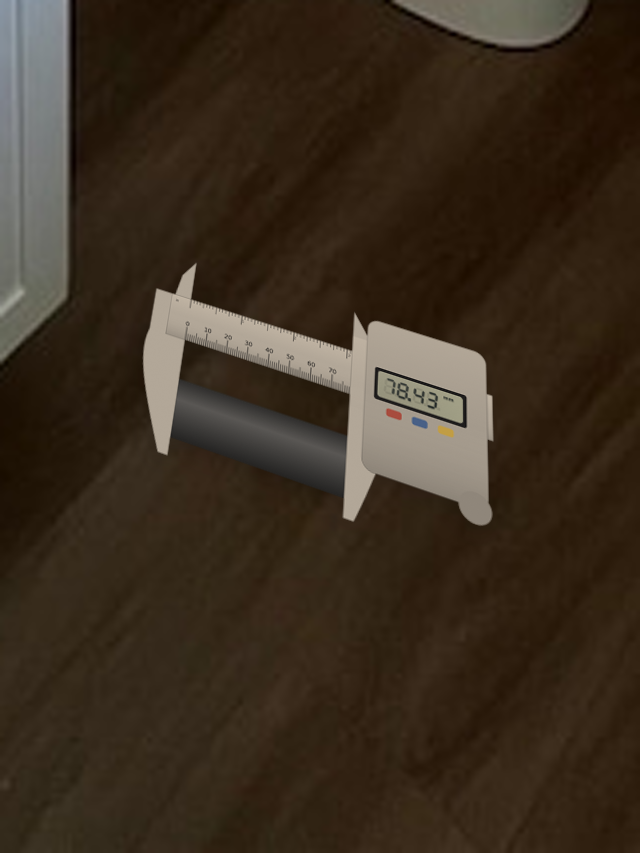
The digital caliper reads 78.43mm
